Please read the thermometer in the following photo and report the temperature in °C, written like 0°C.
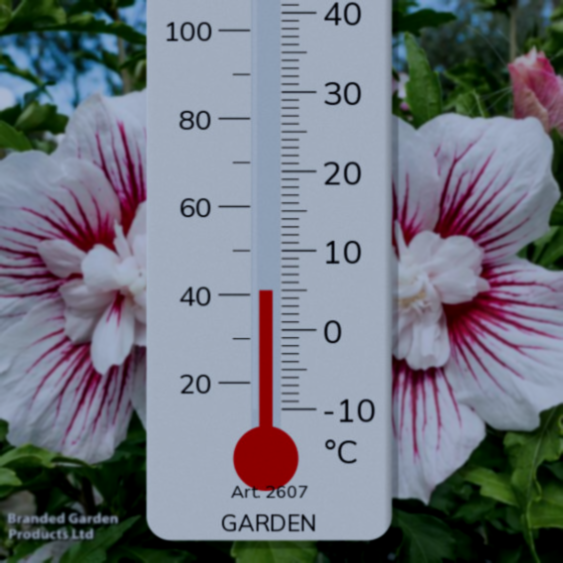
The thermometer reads 5°C
